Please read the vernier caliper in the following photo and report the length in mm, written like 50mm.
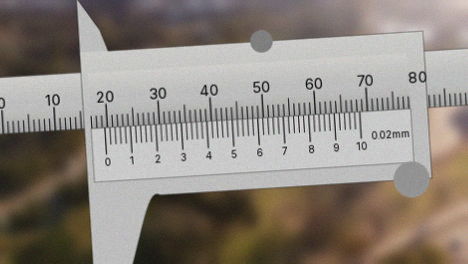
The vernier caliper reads 19.5mm
